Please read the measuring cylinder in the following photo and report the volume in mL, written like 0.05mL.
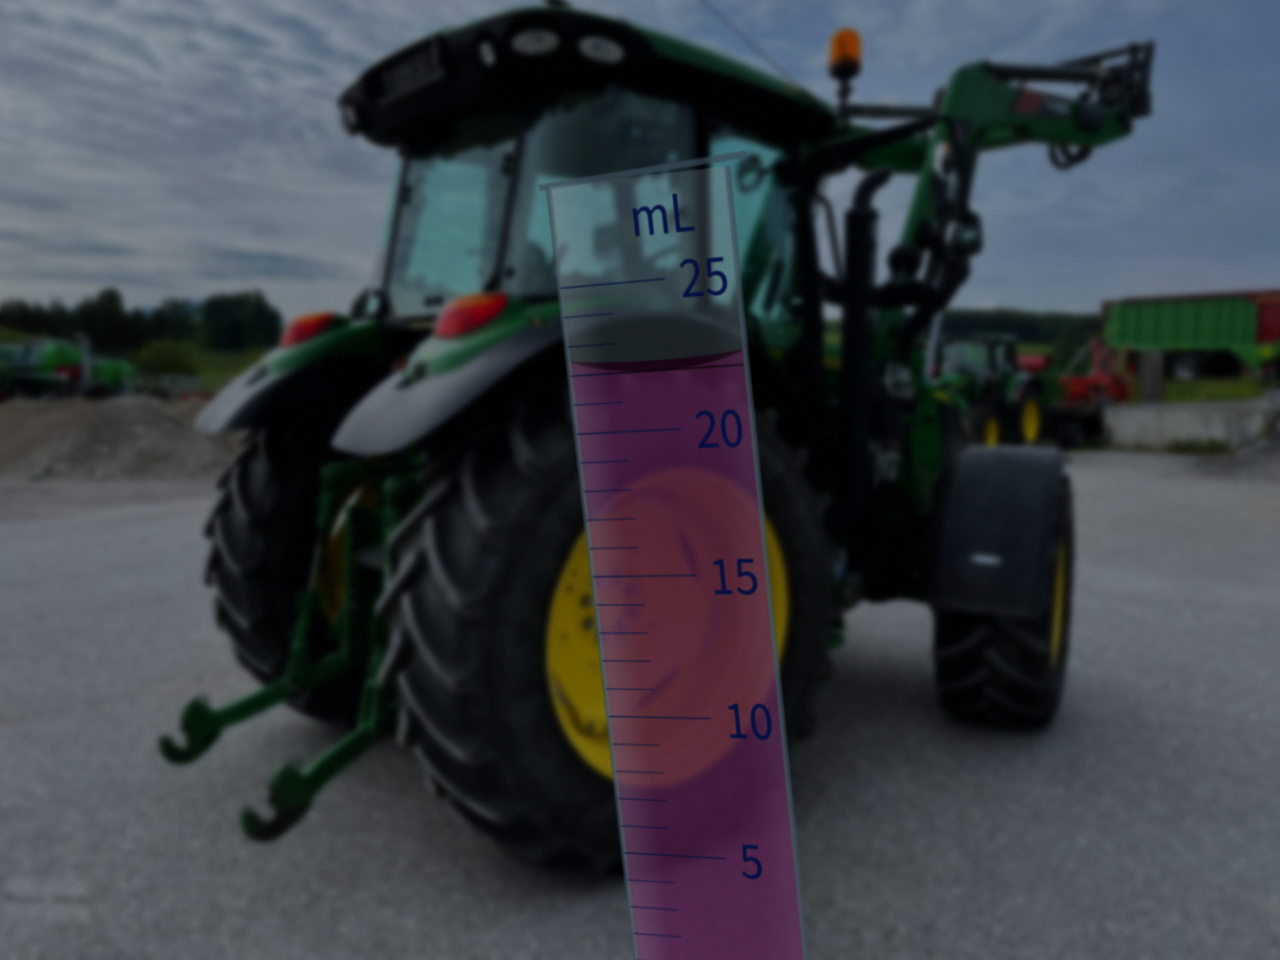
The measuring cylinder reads 22mL
